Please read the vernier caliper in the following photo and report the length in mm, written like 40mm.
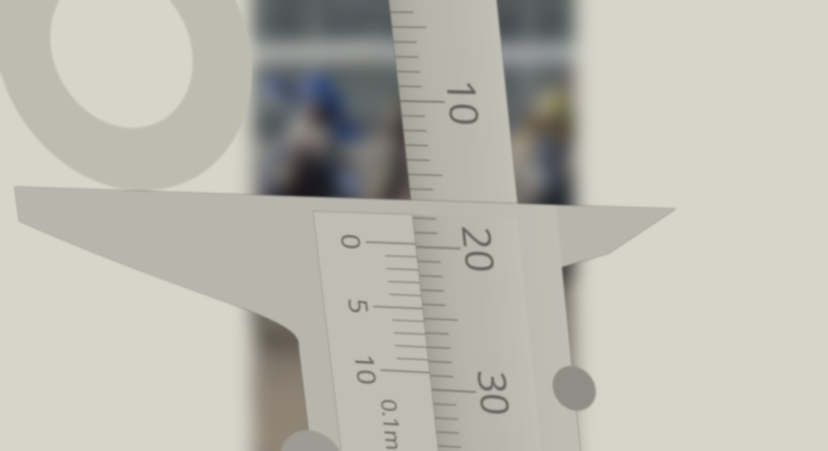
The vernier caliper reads 19.8mm
